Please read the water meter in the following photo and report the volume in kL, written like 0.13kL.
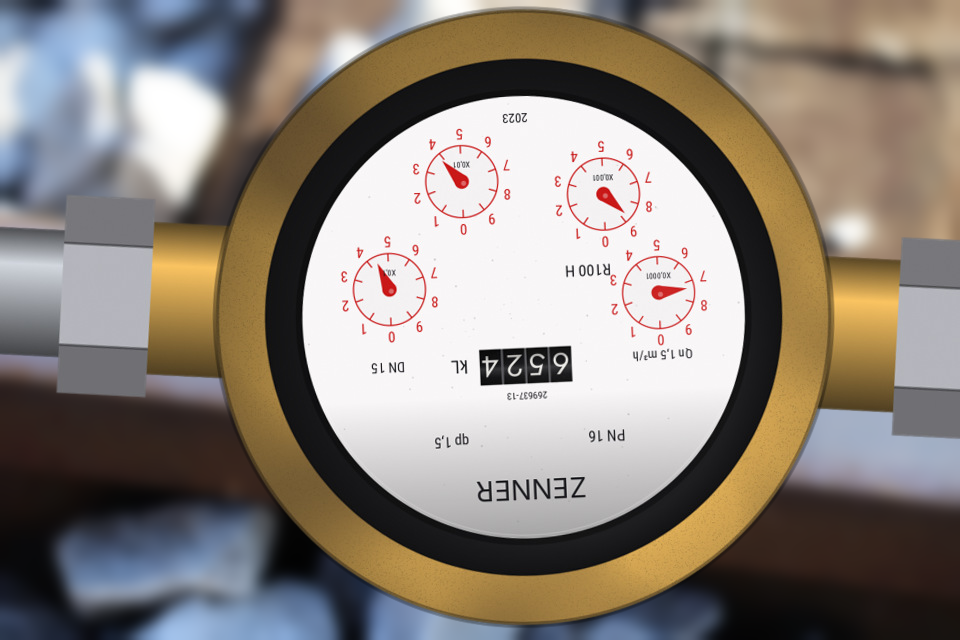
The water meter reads 6524.4387kL
